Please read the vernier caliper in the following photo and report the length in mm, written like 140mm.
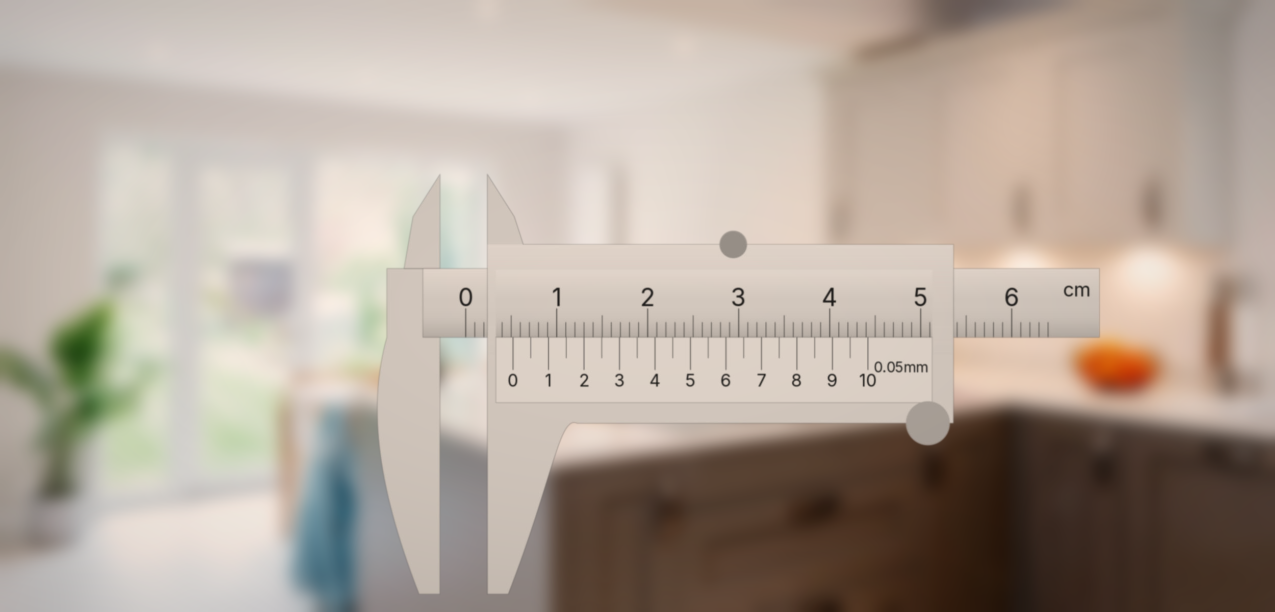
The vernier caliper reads 5.2mm
